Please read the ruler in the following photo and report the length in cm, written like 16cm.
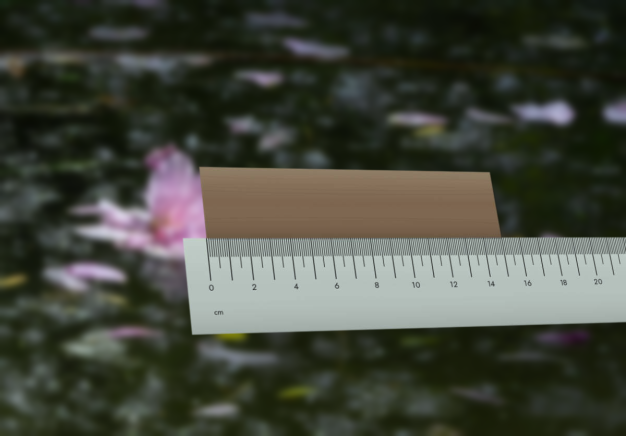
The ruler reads 15cm
